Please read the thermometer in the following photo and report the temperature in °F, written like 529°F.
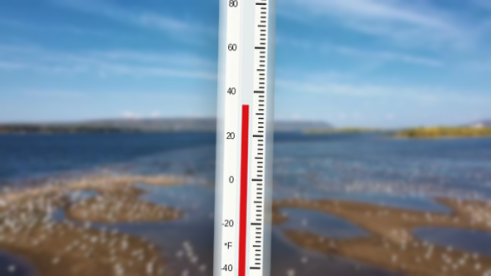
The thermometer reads 34°F
